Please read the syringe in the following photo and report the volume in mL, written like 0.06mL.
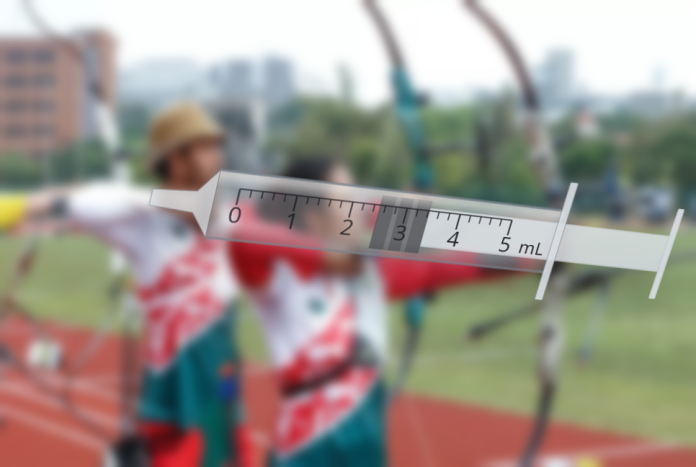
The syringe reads 2.5mL
